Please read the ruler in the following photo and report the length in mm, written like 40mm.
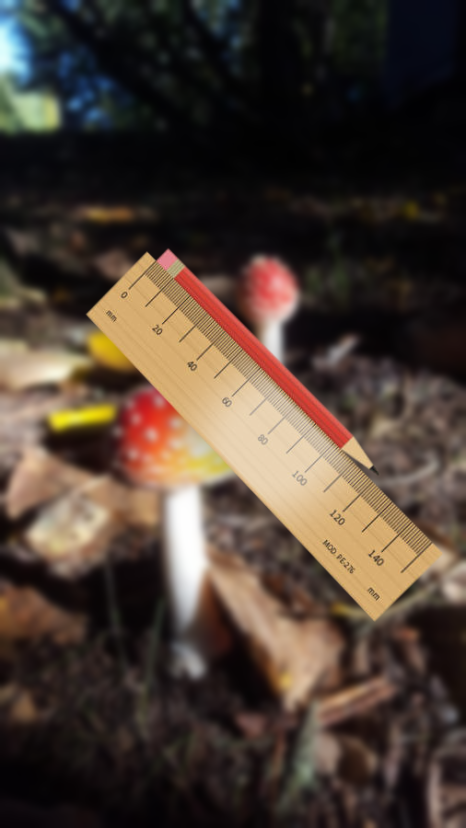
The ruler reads 120mm
